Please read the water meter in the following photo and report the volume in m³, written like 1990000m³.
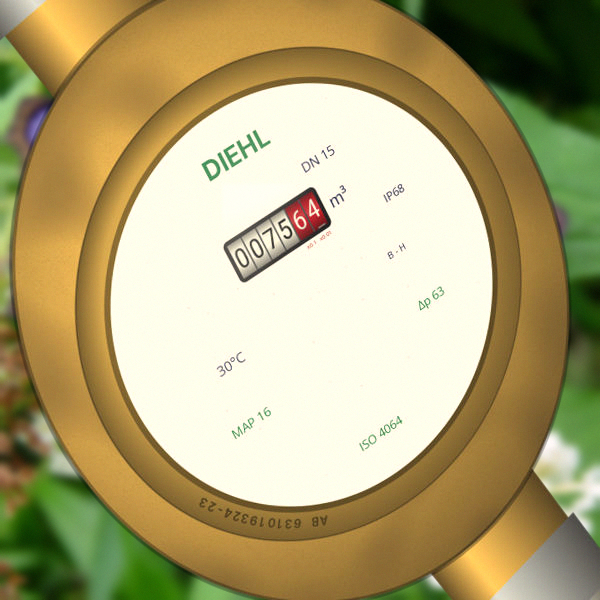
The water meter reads 75.64m³
